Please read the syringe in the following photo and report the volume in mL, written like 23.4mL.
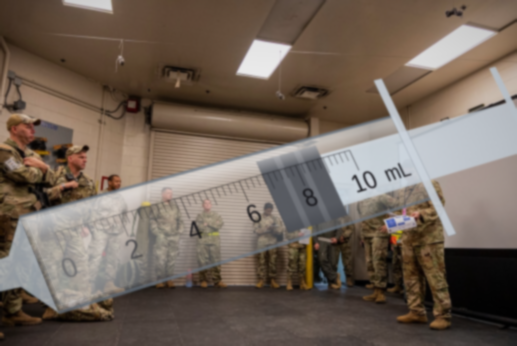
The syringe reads 6.8mL
